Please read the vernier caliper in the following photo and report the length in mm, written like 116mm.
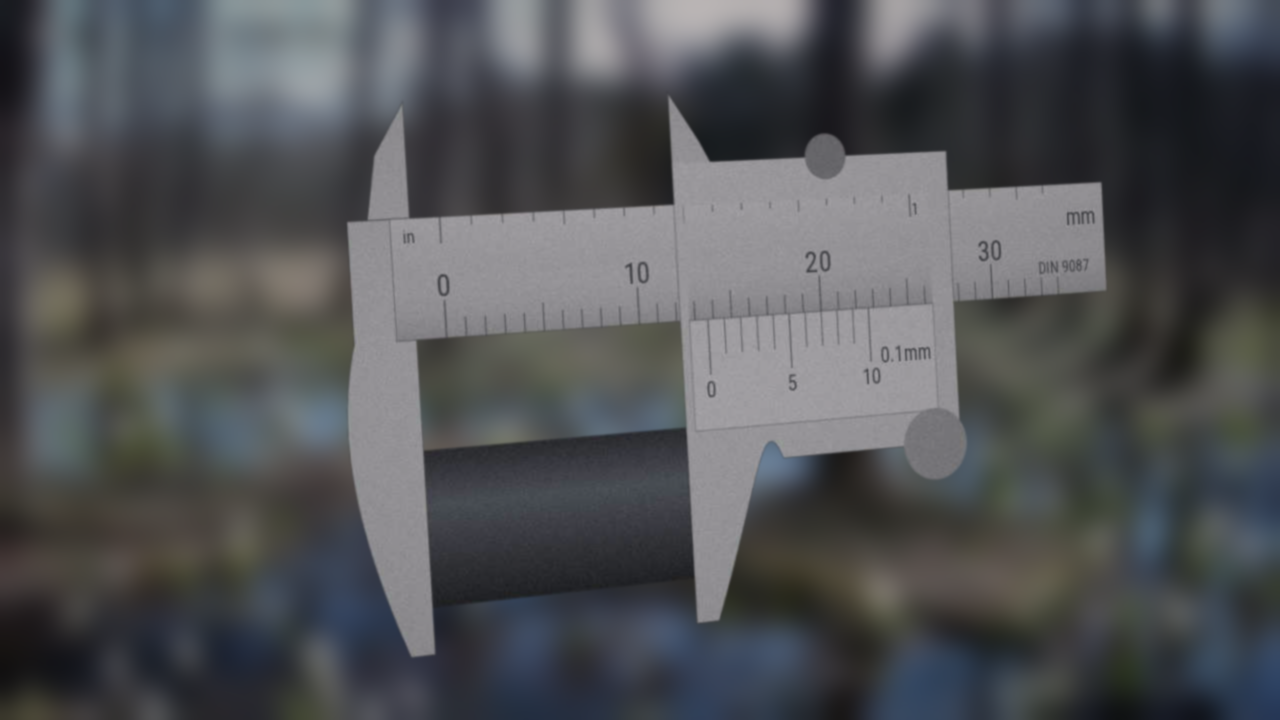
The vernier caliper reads 13.7mm
